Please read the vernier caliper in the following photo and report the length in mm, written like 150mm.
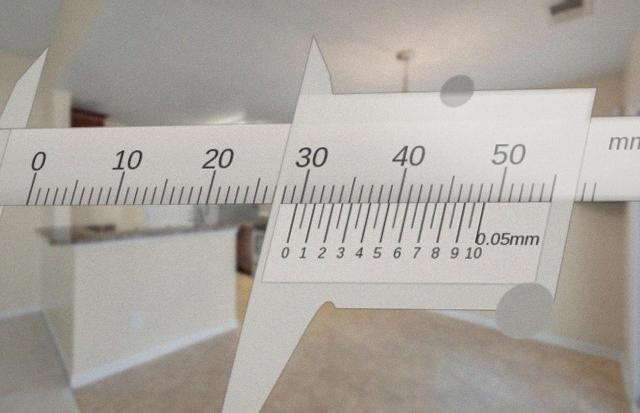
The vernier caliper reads 29.6mm
